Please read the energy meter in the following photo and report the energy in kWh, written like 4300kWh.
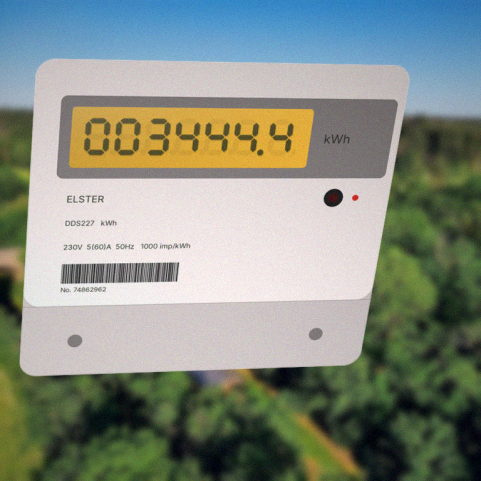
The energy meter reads 3444.4kWh
